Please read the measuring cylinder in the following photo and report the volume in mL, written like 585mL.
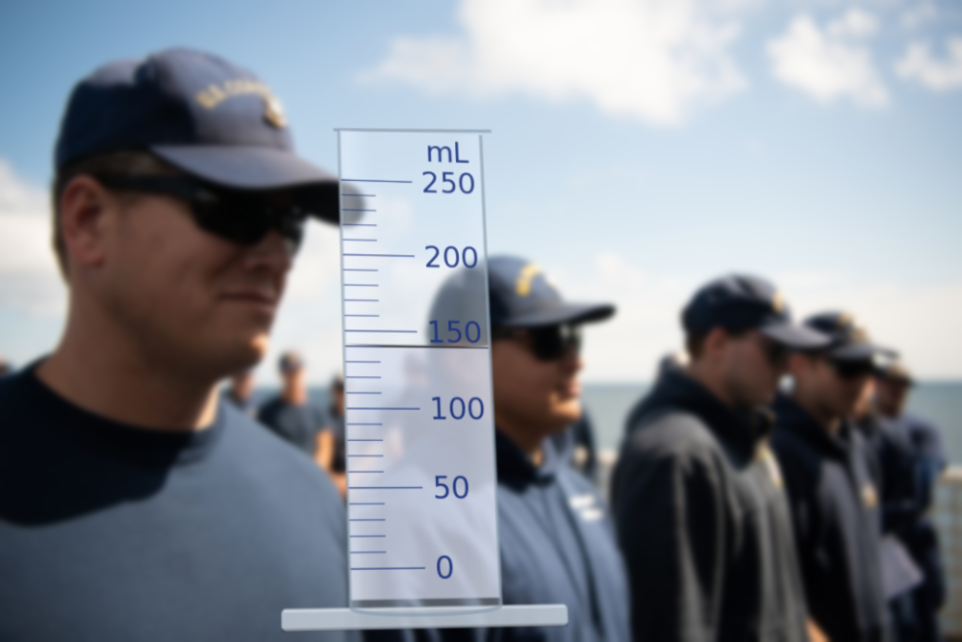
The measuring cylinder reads 140mL
